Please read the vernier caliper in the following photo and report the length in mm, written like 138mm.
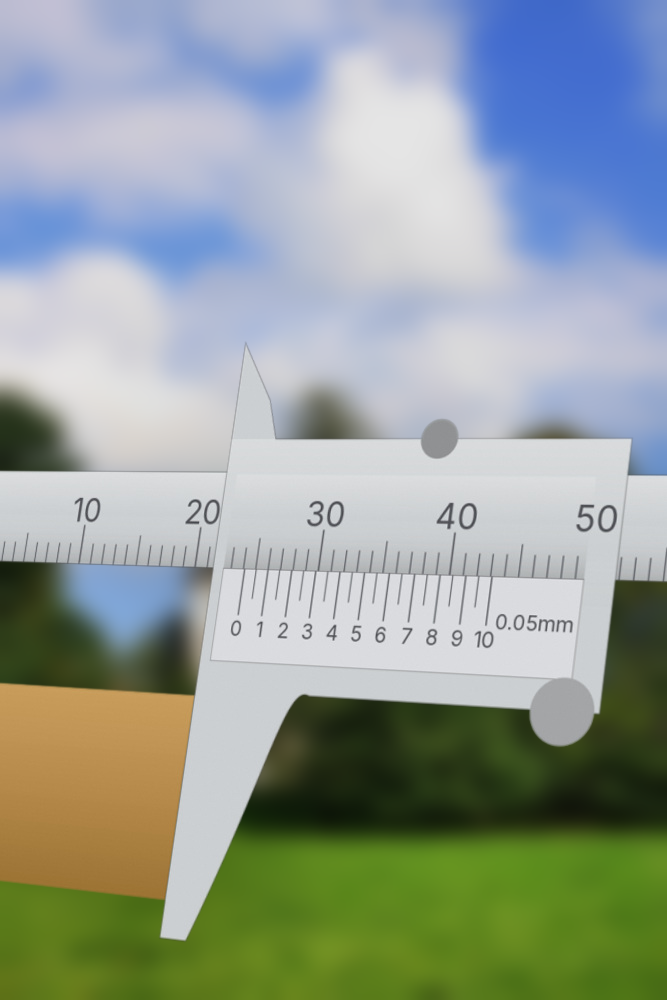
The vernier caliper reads 24.1mm
